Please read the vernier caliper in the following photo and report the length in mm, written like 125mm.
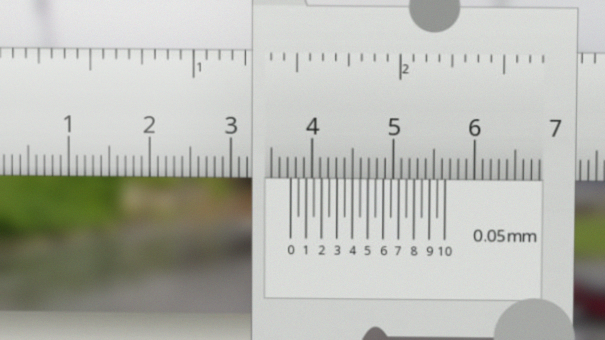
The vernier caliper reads 37.4mm
